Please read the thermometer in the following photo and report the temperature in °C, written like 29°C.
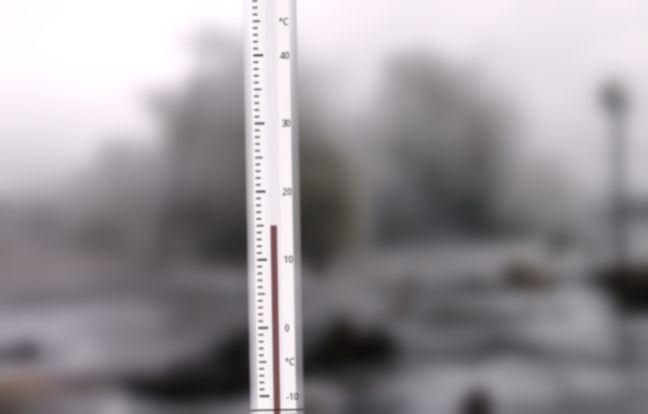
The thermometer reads 15°C
